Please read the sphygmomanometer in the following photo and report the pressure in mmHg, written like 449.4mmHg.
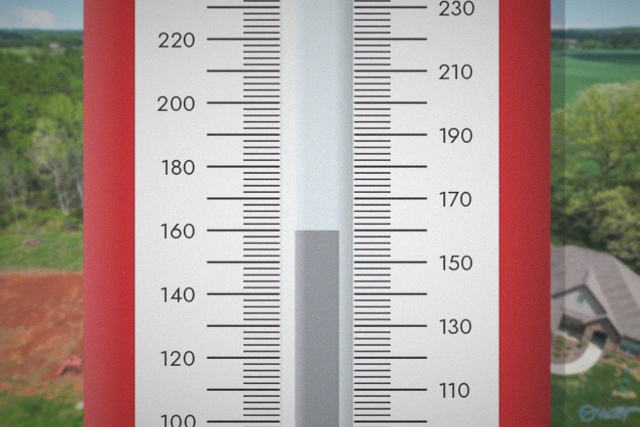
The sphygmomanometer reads 160mmHg
